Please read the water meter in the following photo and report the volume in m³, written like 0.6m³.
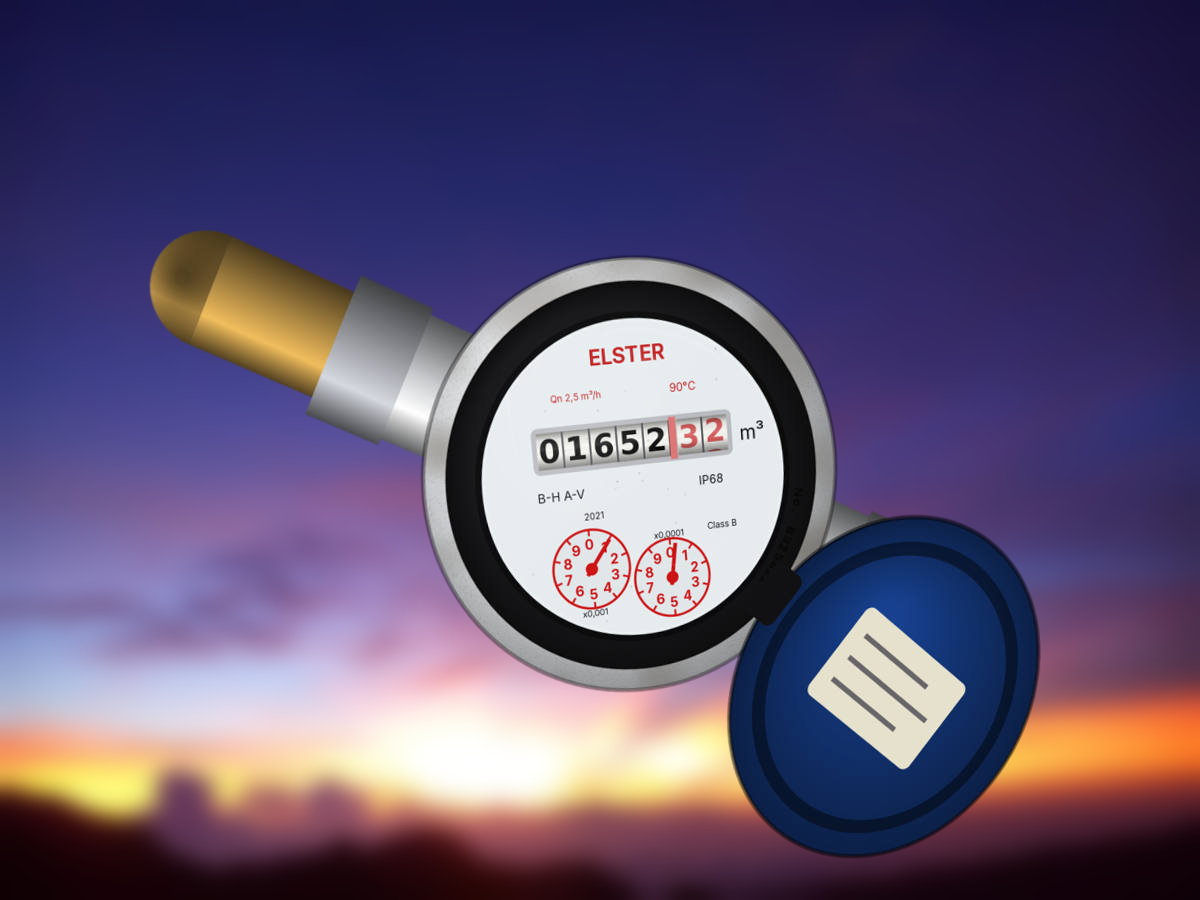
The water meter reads 1652.3210m³
